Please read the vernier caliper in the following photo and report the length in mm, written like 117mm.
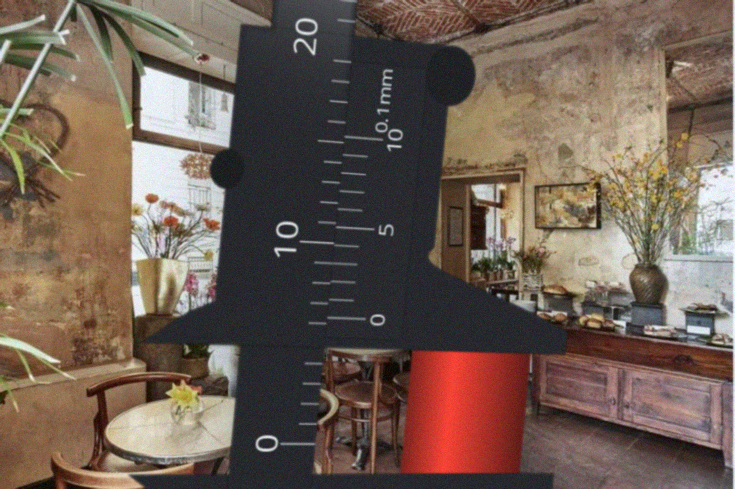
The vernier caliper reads 6.3mm
